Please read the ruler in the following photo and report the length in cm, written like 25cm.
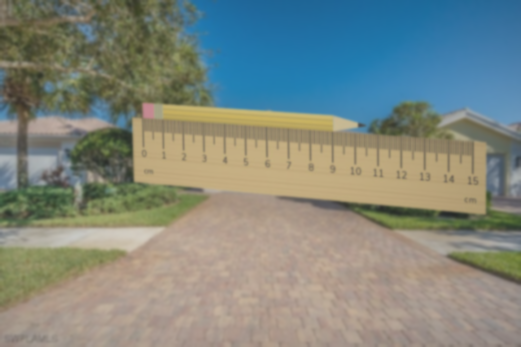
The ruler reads 10.5cm
